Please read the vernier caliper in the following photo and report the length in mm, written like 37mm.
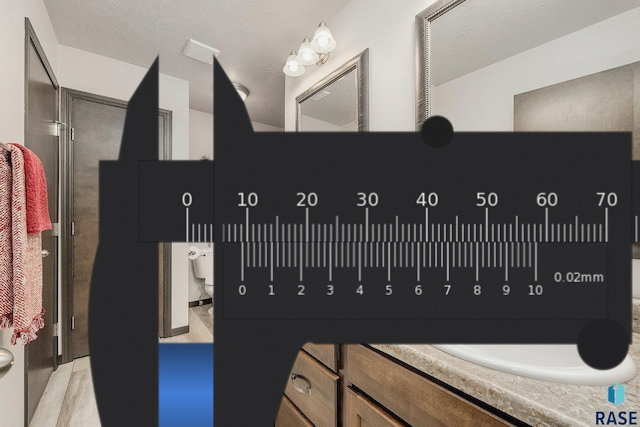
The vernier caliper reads 9.2mm
